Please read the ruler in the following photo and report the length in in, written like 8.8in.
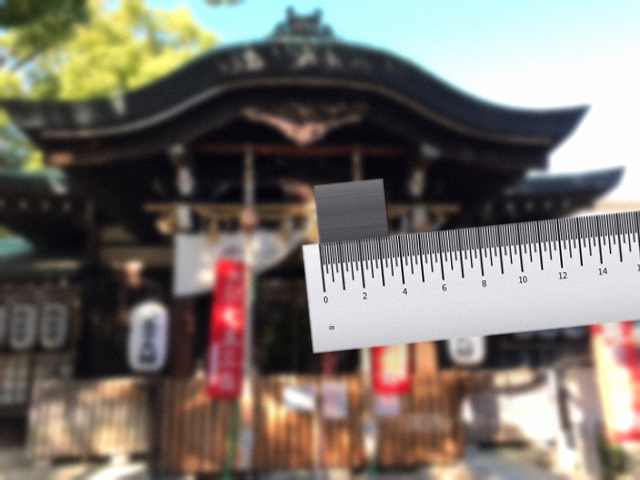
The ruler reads 3.5in
